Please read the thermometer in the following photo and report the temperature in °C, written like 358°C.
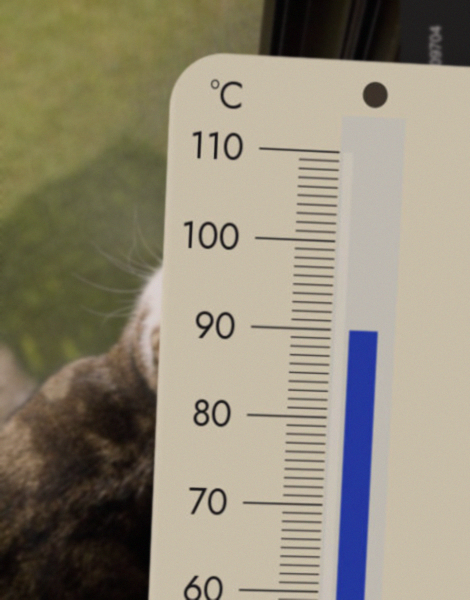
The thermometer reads 90°C
